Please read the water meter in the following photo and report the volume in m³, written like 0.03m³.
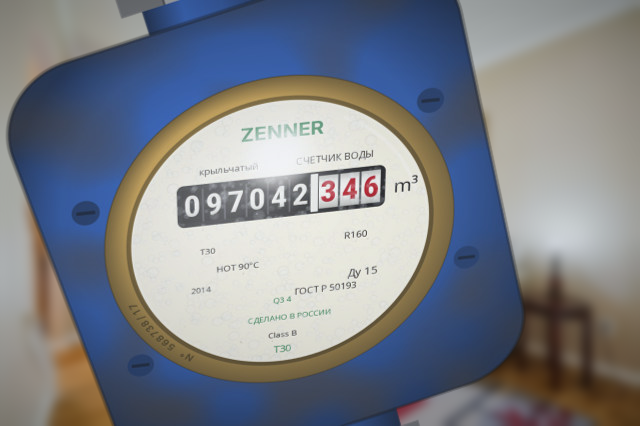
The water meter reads 97042.346m³
